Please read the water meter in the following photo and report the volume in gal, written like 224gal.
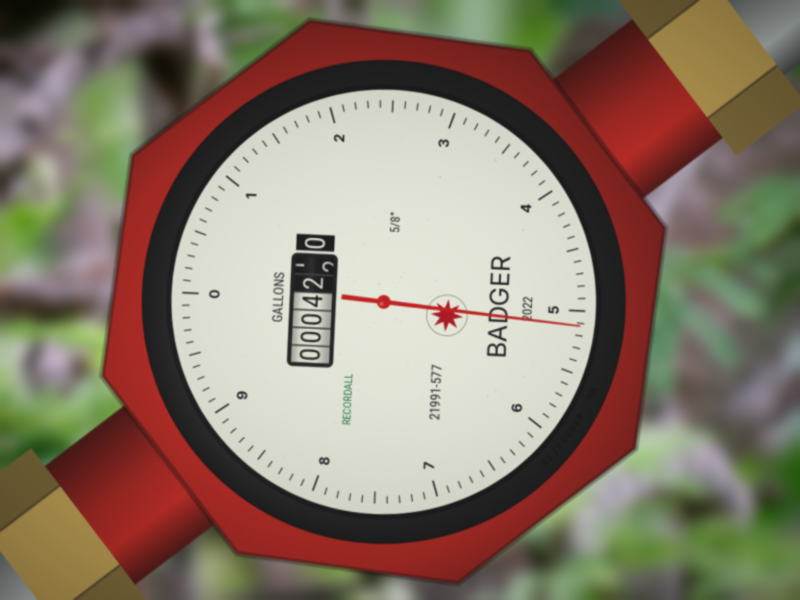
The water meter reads 4215.1gal
